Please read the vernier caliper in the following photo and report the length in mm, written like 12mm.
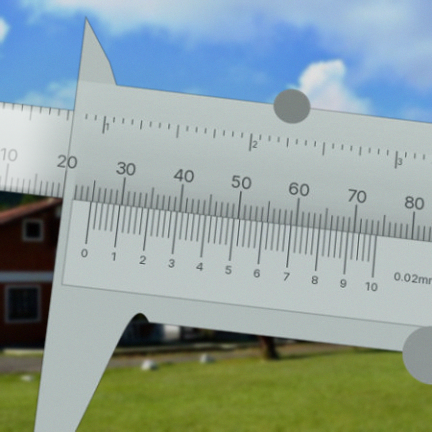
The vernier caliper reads 24.8mm
